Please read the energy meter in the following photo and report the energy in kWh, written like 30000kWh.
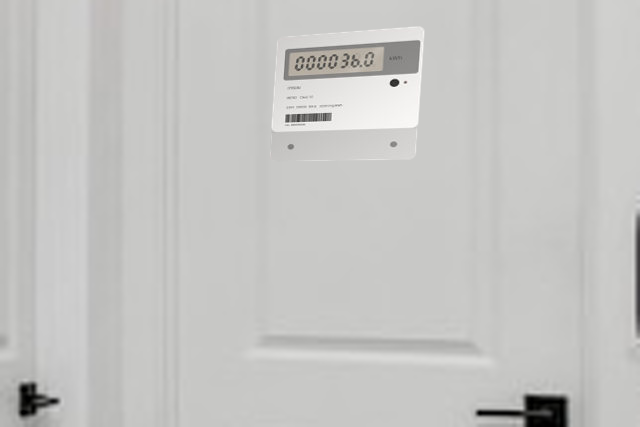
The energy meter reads 36.0kWh
